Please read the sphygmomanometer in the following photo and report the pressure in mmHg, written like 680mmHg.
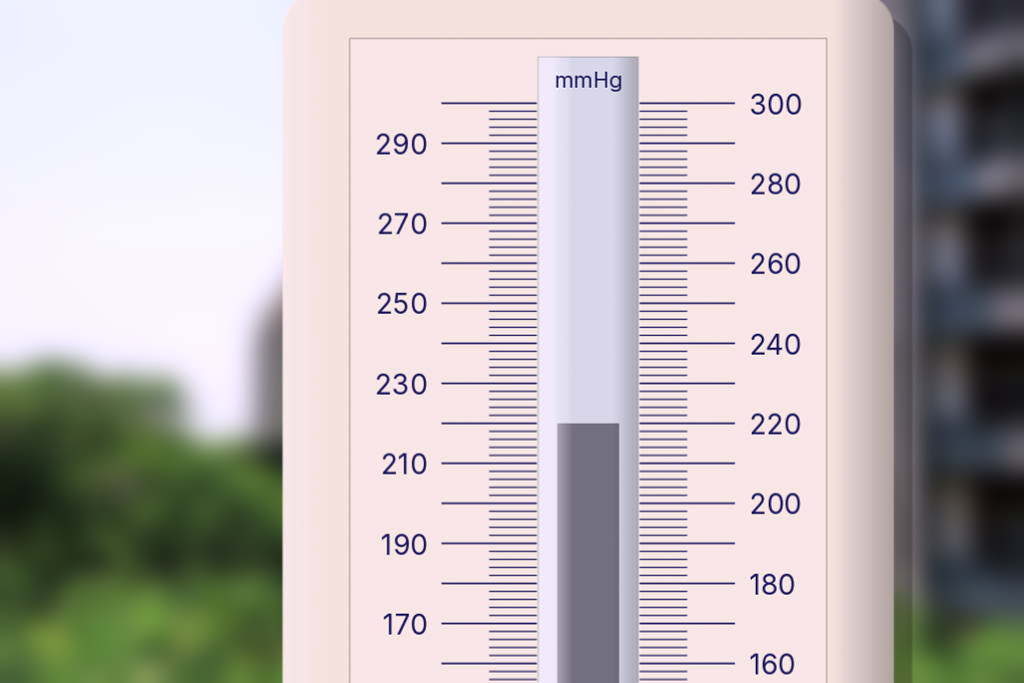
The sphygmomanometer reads 220mmHg
